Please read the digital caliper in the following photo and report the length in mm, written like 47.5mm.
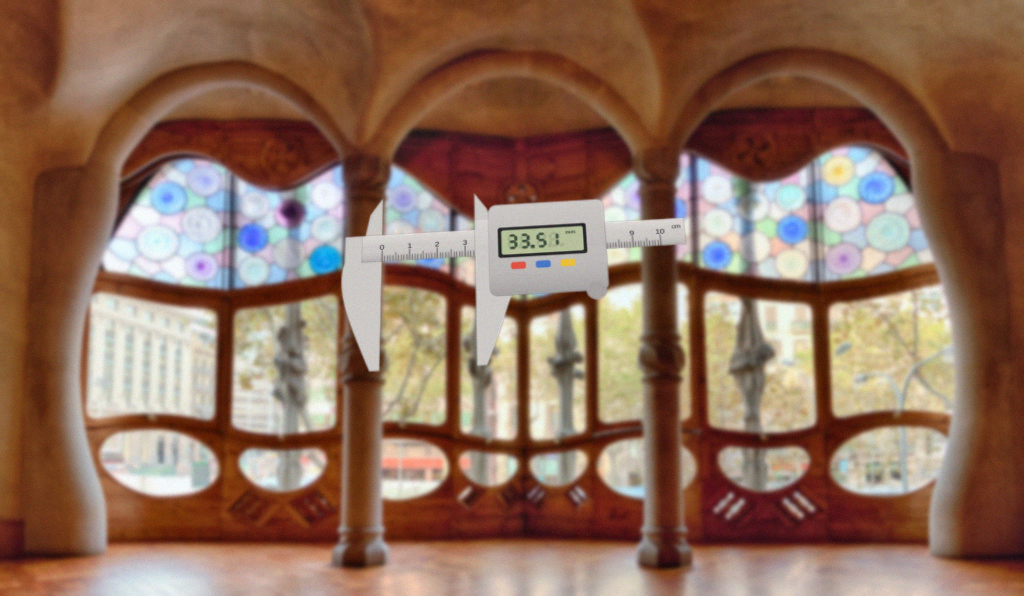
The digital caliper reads 33.51mm
